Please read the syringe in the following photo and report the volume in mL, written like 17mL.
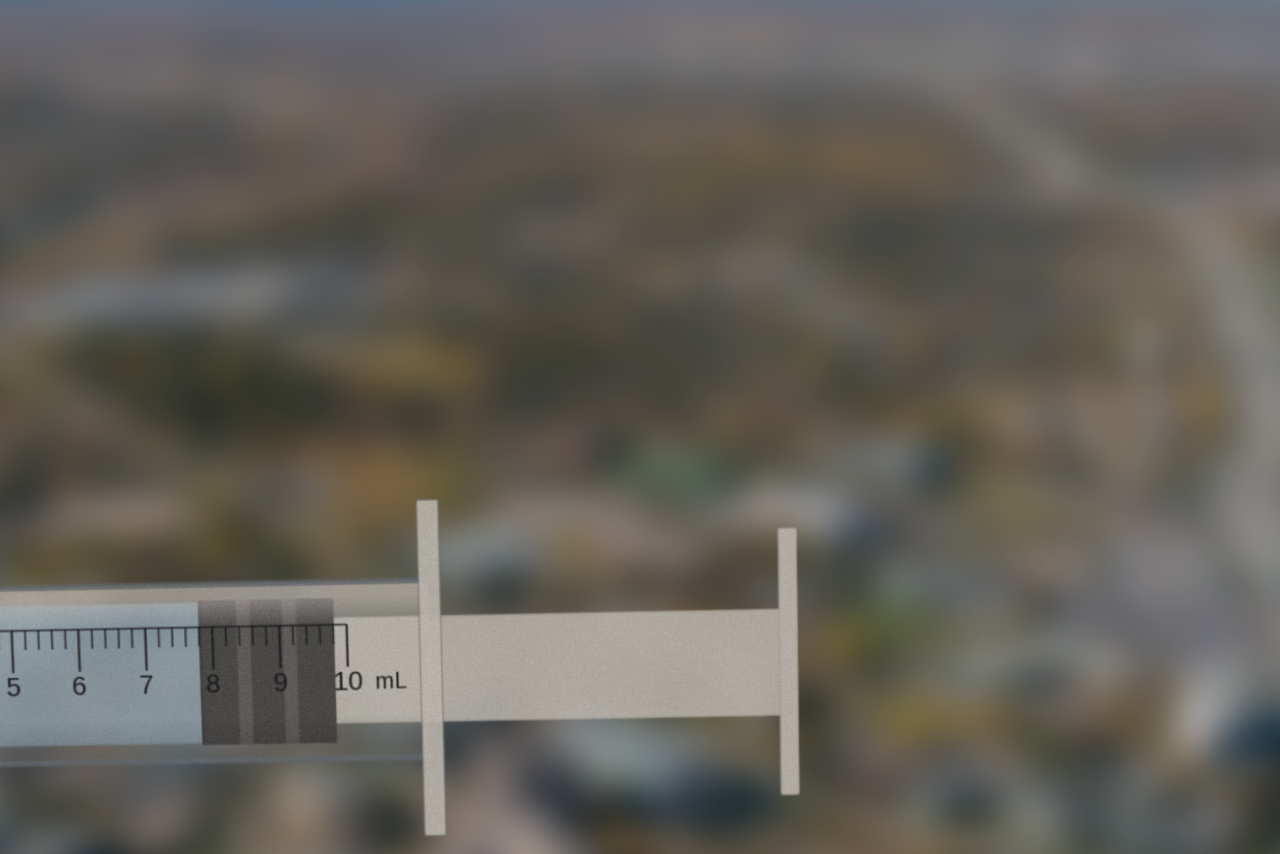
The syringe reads 7.8mL
